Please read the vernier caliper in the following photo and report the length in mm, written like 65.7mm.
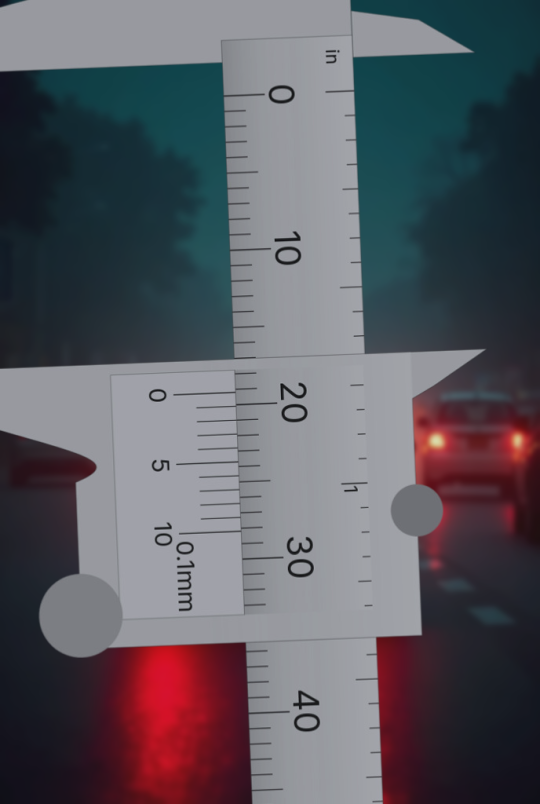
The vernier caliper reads 19.2mm
